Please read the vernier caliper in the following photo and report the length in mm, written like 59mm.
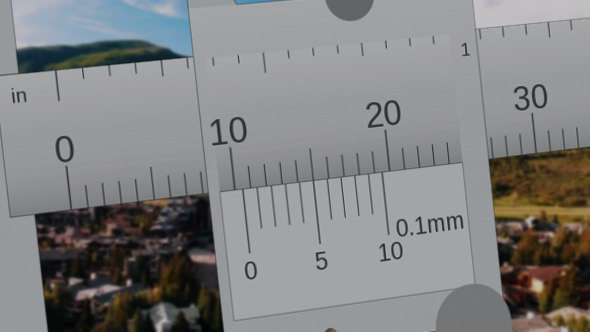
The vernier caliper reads 10.5mm
